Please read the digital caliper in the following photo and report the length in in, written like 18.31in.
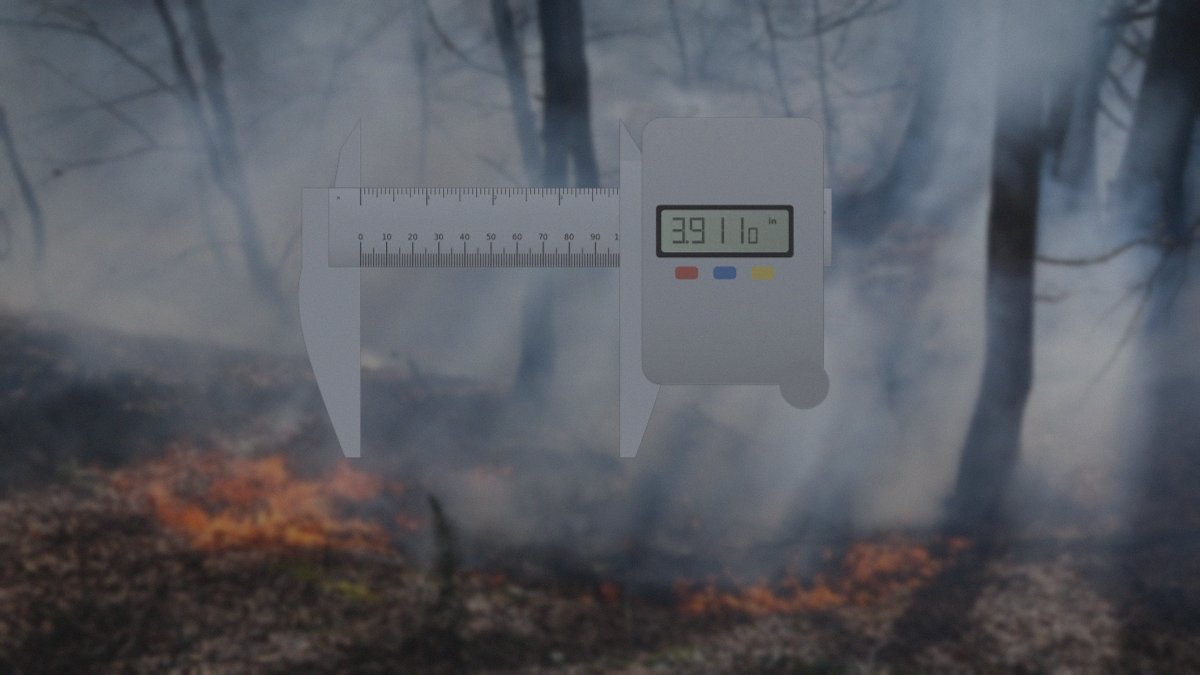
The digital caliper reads 3.9110in
